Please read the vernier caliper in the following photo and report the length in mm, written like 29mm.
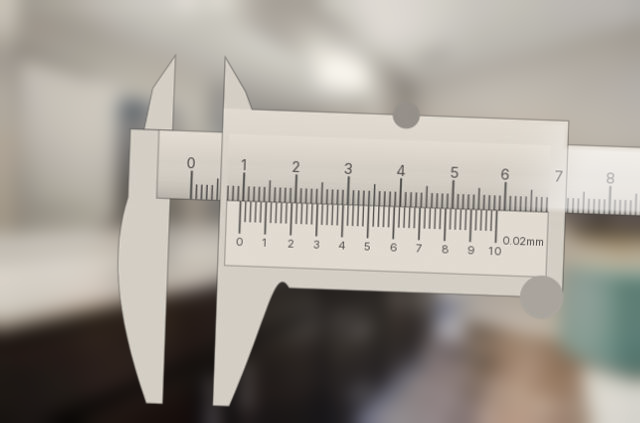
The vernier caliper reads 9.5mm
